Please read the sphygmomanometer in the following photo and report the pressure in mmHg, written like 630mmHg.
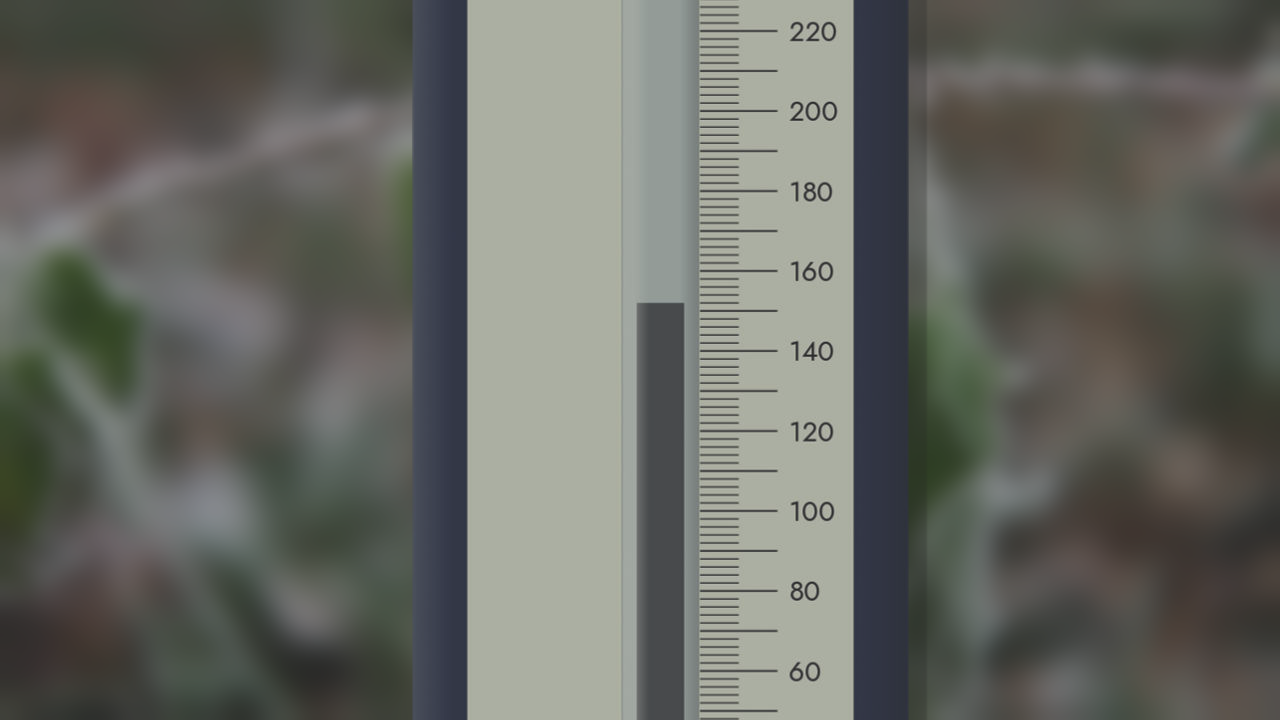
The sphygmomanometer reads 152mmHg
